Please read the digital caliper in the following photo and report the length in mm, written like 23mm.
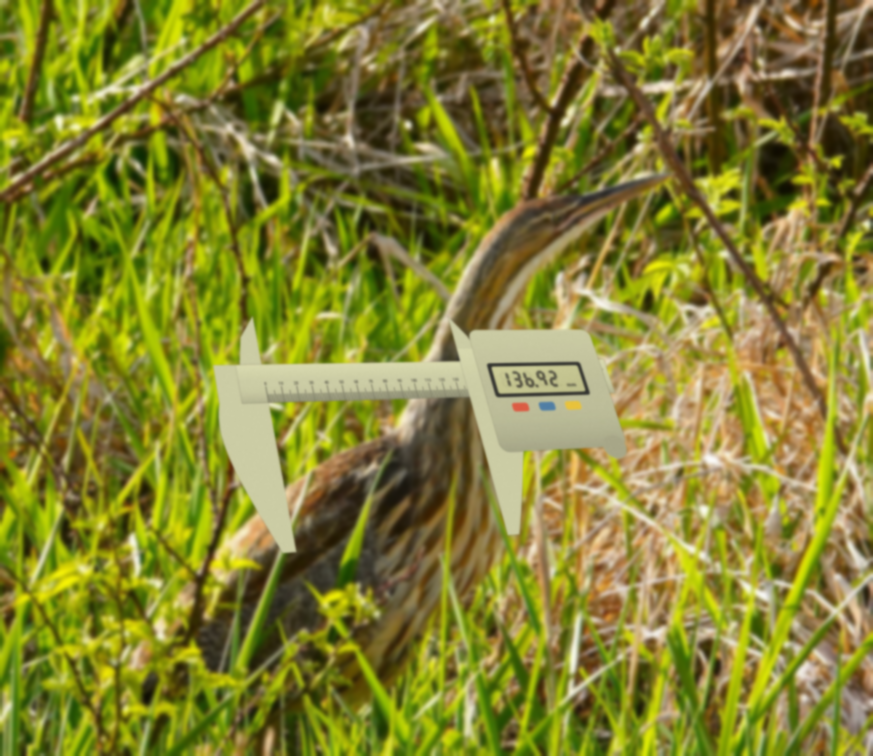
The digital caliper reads 136.92mm
